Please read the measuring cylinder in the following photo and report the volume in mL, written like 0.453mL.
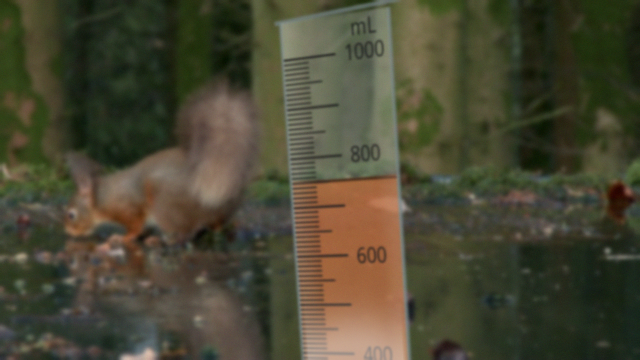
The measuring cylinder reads 750mL
